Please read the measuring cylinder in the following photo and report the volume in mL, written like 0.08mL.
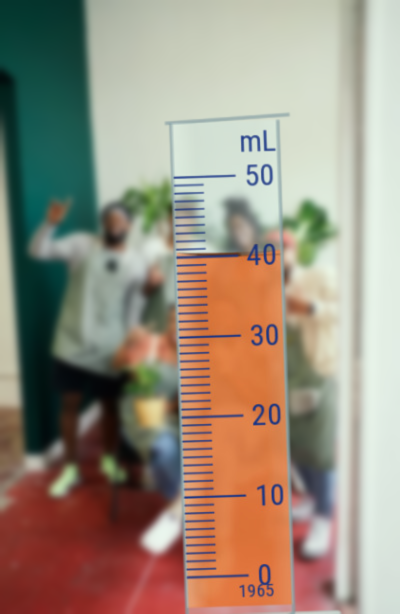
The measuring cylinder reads 40mL
